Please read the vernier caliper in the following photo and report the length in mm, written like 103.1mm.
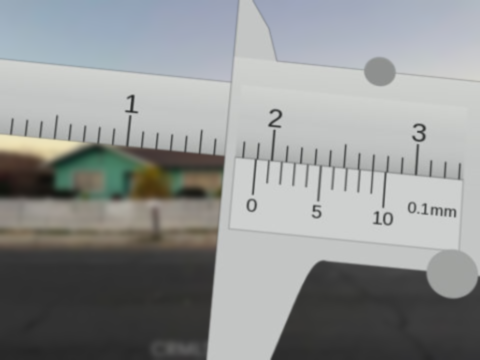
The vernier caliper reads 18.9mm
